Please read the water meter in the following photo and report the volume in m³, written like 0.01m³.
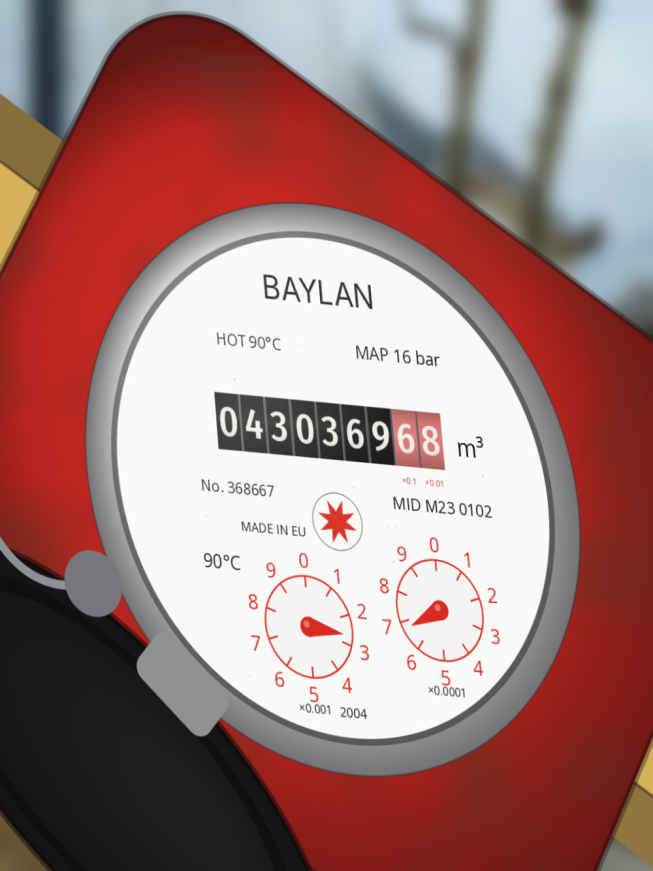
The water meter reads 430369.6826m³
